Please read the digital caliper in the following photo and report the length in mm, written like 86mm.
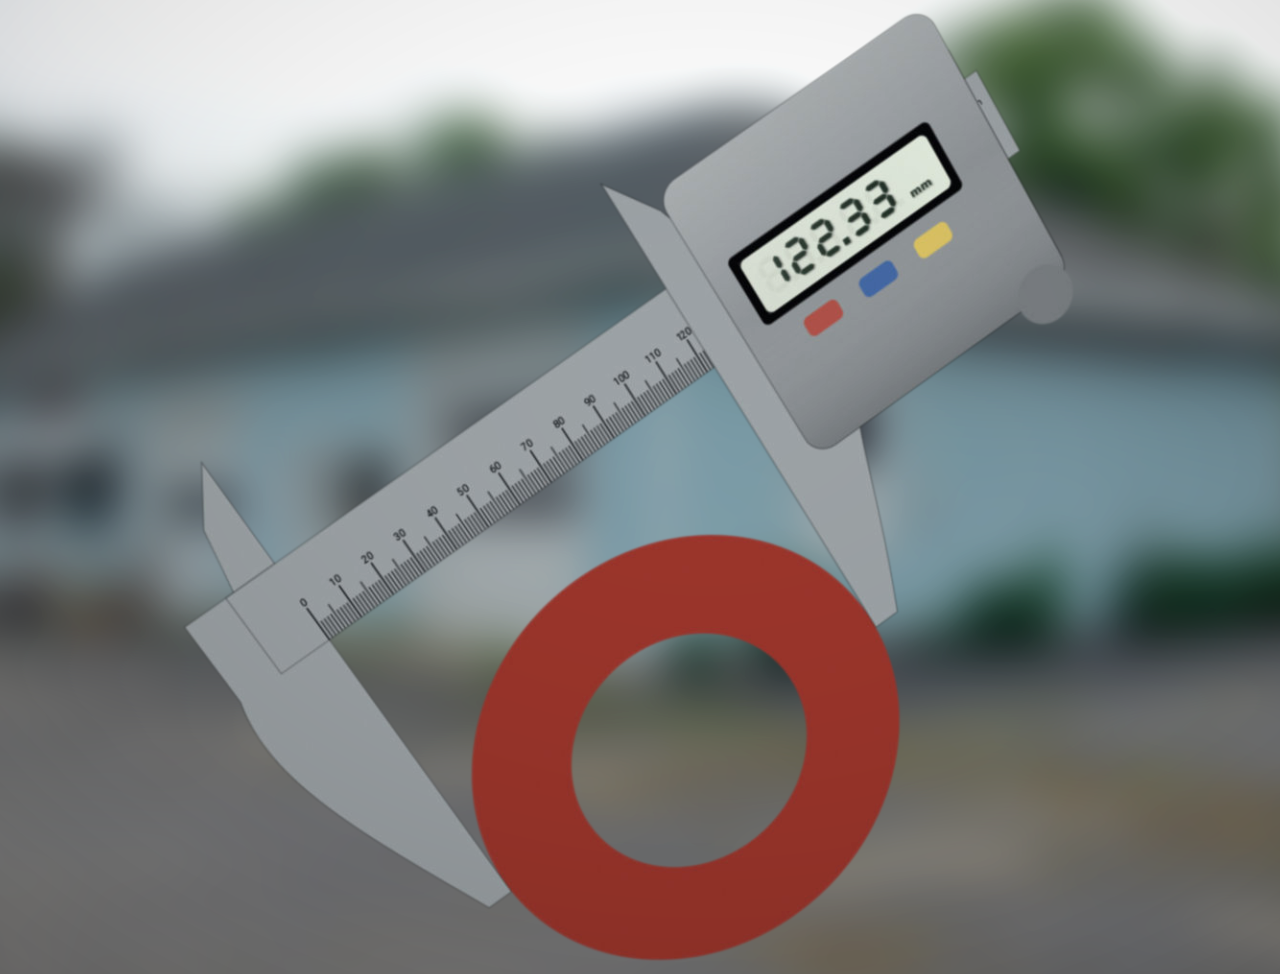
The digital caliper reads 122.33mm
